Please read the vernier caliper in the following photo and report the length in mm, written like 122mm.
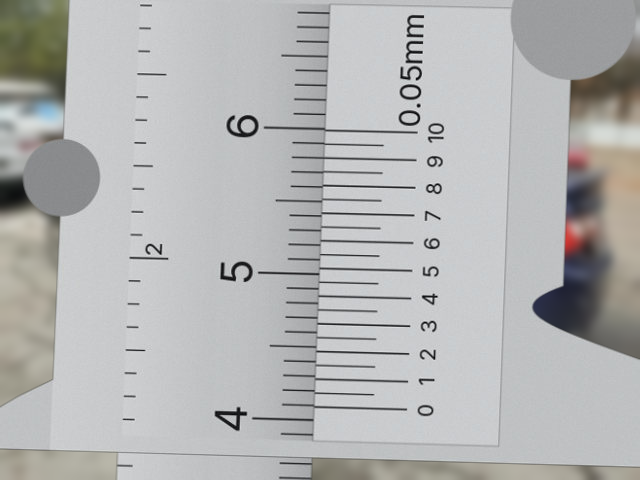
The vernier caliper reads 40.9mm
